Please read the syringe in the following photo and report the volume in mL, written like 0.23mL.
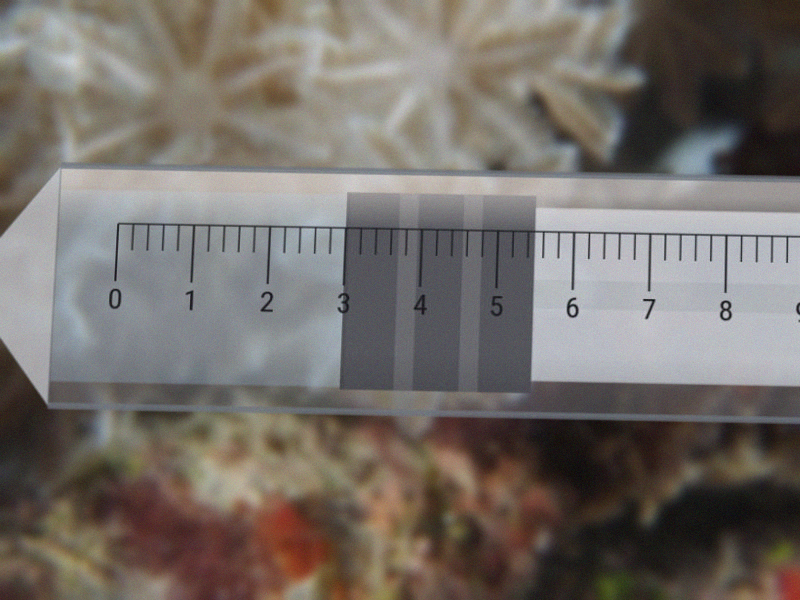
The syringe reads 3mL
